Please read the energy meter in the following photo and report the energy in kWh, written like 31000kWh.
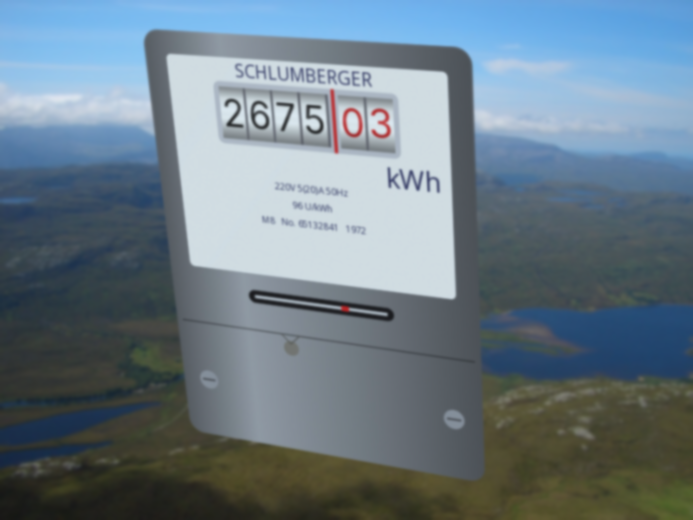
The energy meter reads 2675.03kWh
